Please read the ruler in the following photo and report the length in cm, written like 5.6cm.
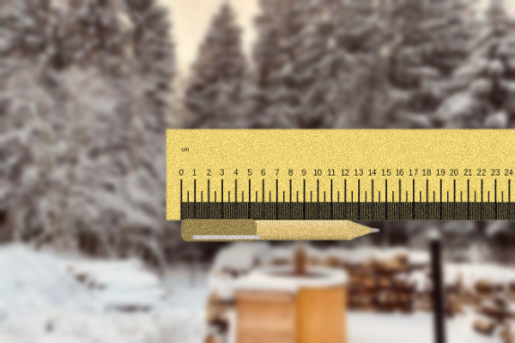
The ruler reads 14.5cm
